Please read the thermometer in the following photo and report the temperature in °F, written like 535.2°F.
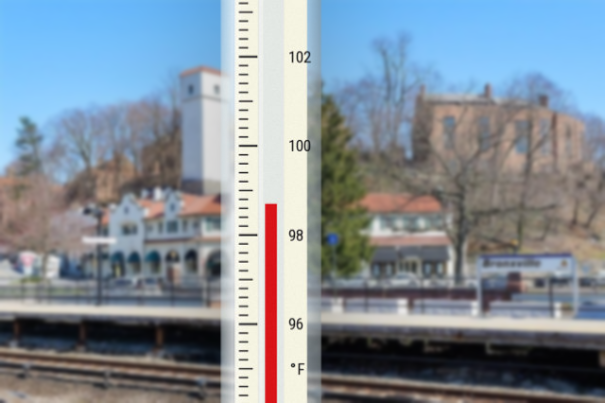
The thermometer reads 98.7°F
